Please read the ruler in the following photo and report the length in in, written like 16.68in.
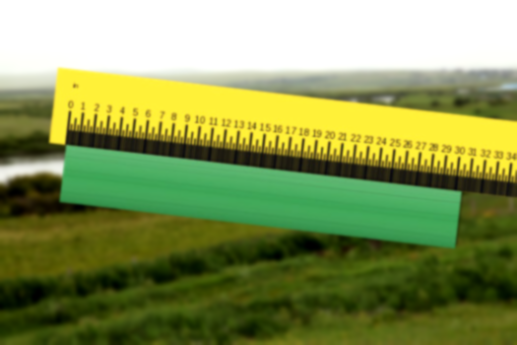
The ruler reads 30.5in
